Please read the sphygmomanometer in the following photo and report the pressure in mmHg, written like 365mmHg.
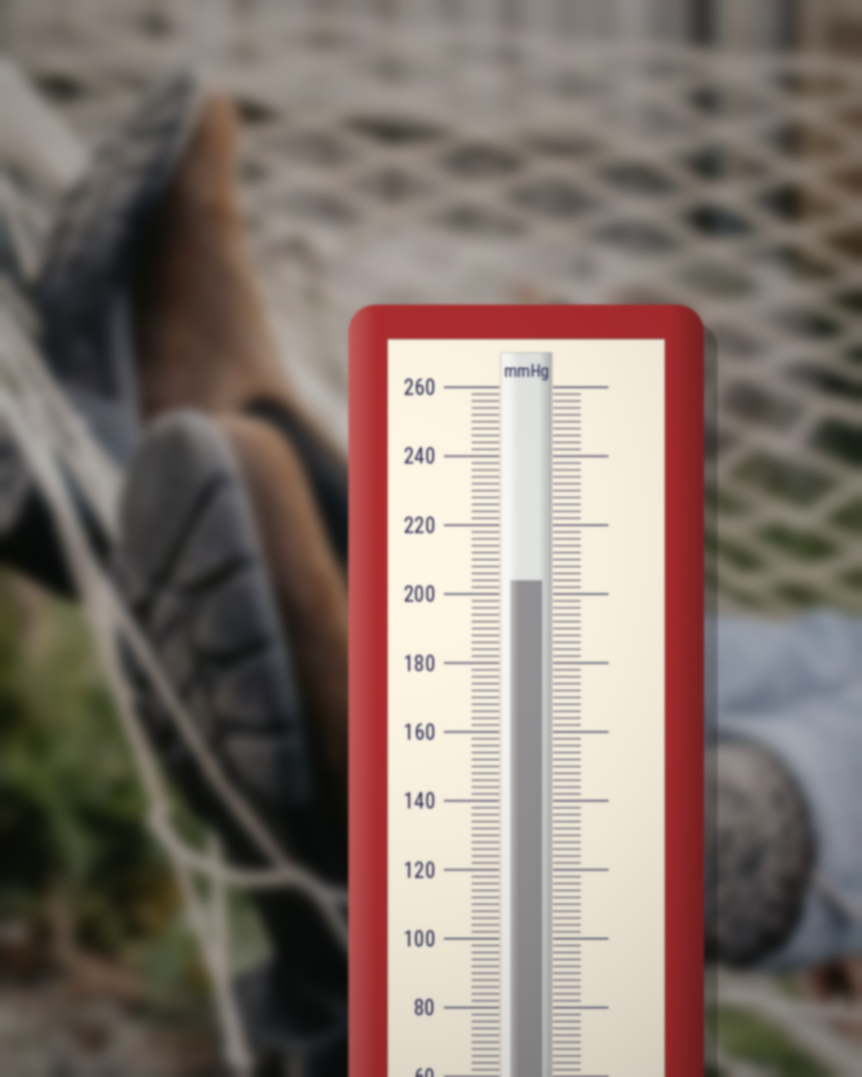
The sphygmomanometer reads 204mmHg
